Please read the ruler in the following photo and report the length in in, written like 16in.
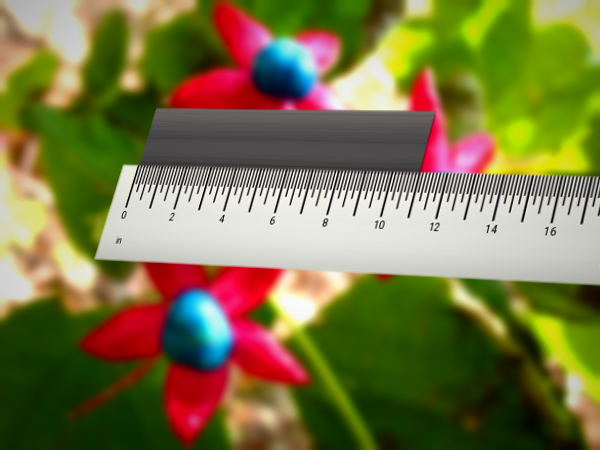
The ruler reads 11in
